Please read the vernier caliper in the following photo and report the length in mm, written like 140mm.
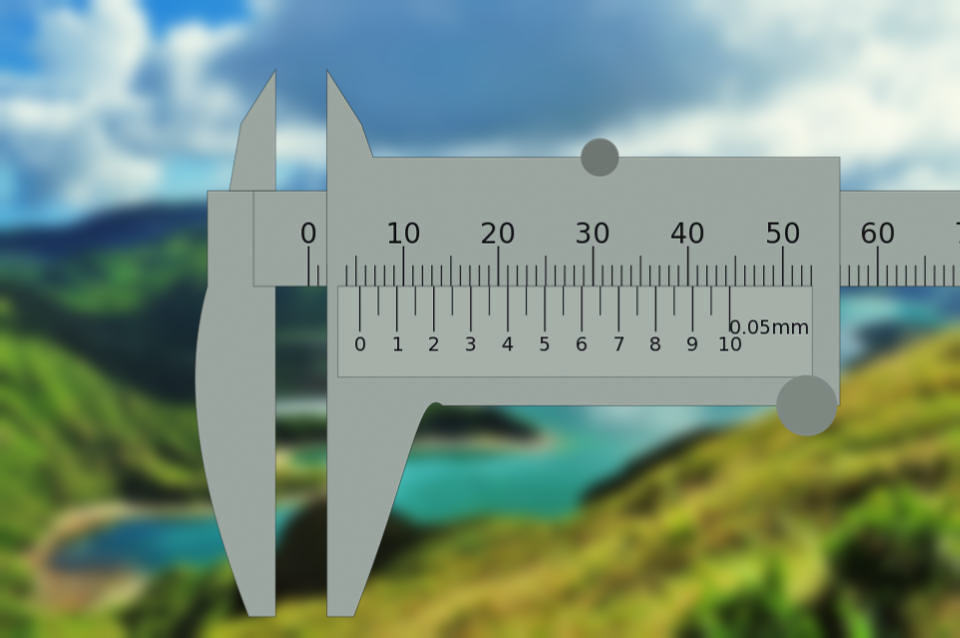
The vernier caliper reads 5.4mm
